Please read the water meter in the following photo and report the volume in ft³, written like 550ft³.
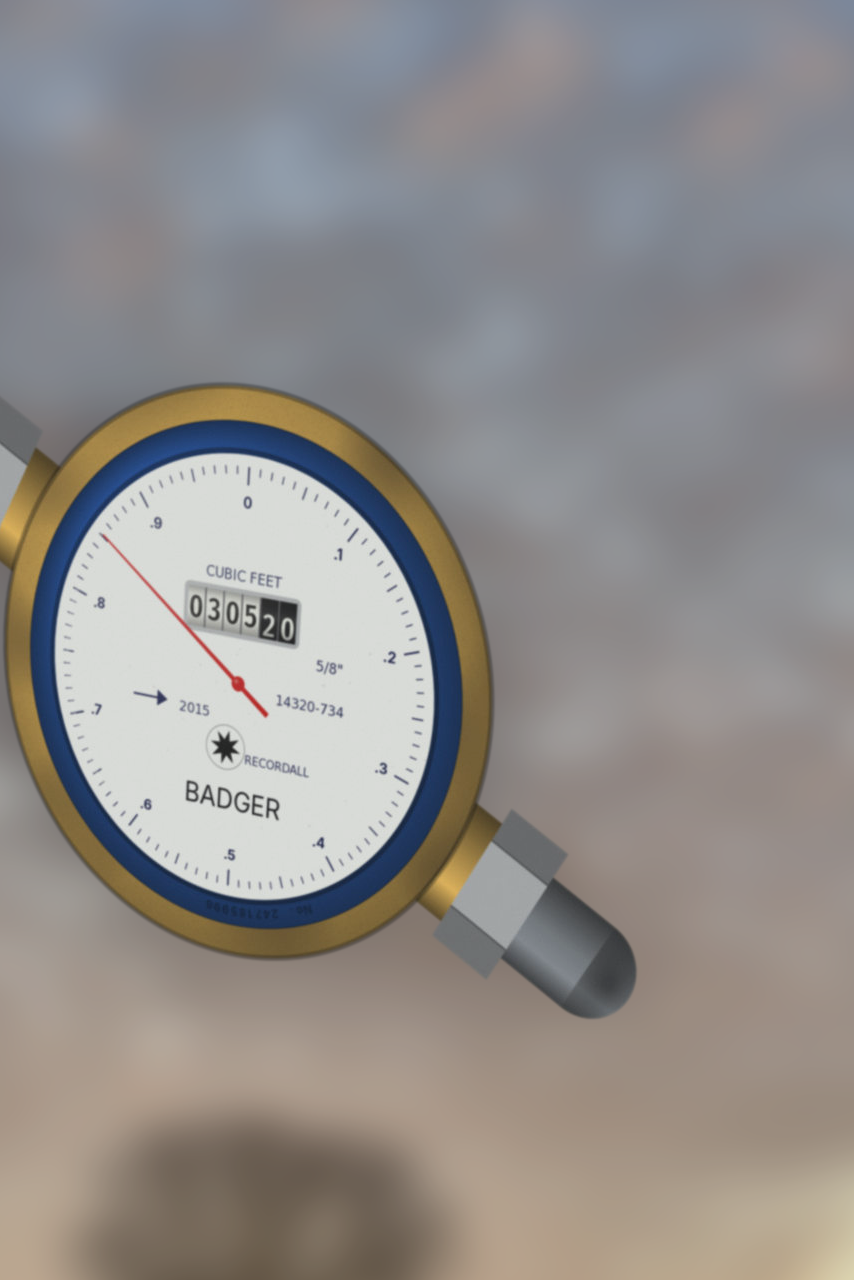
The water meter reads 30519.85ft³
